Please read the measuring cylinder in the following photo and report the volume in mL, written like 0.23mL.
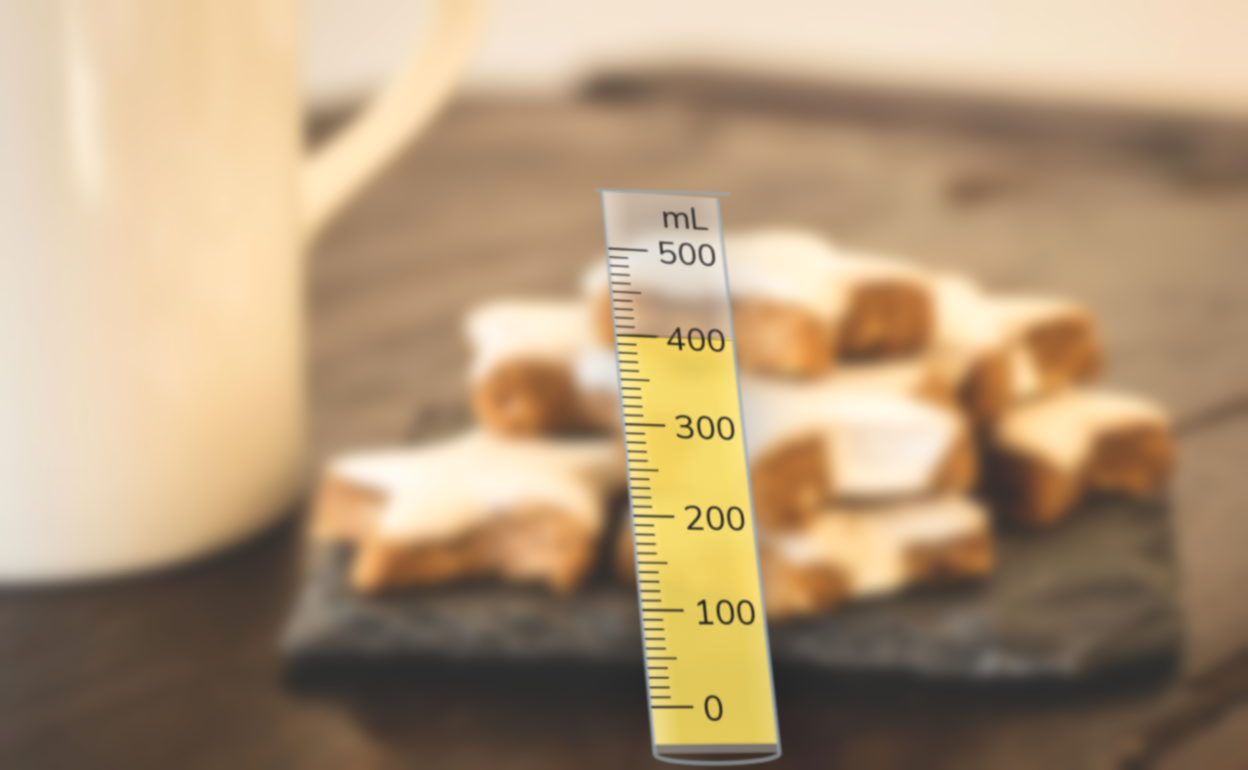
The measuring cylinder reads 400mL
